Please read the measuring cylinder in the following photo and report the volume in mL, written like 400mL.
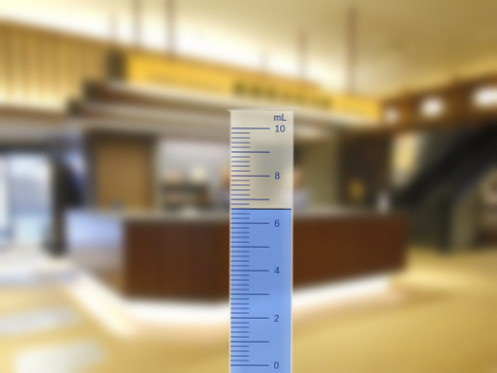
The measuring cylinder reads 6.6mL
